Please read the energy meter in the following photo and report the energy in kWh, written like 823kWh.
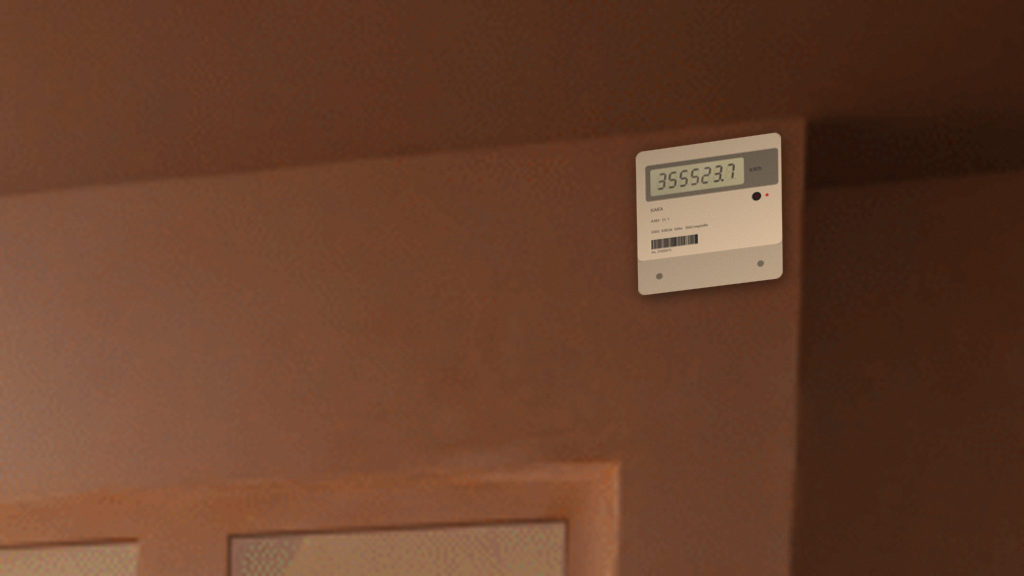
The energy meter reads 355523.7kWh
